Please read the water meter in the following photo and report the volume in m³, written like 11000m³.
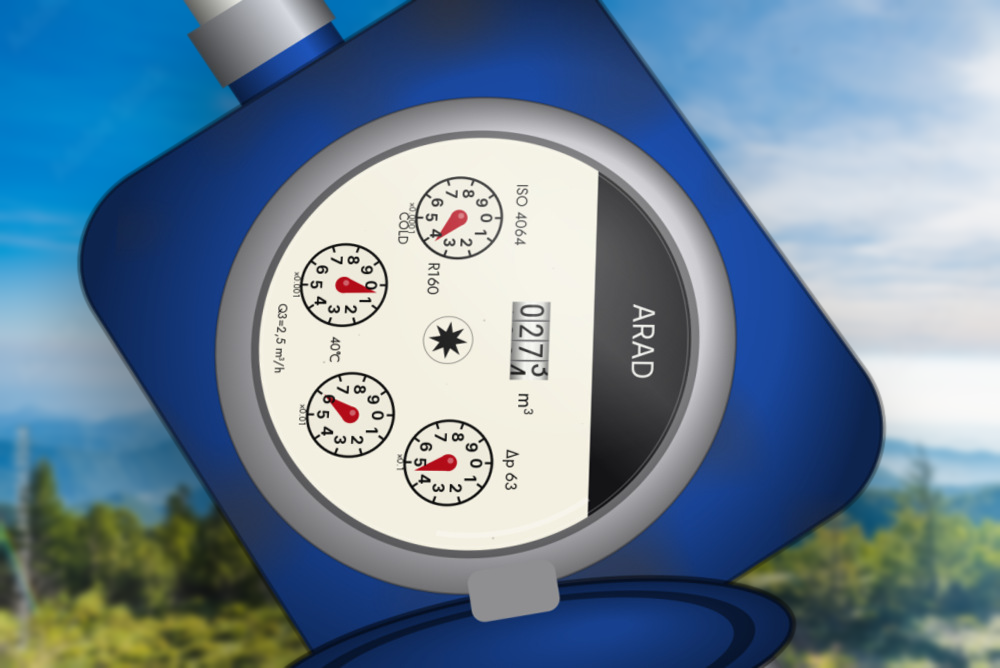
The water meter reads 273.4603m³
